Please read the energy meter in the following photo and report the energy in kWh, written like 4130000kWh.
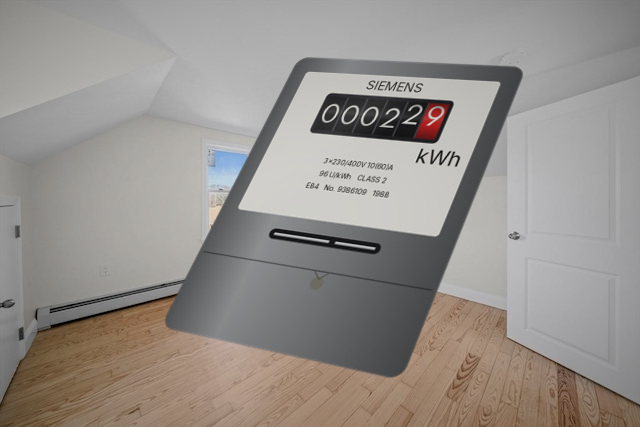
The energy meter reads 22.9kWh
